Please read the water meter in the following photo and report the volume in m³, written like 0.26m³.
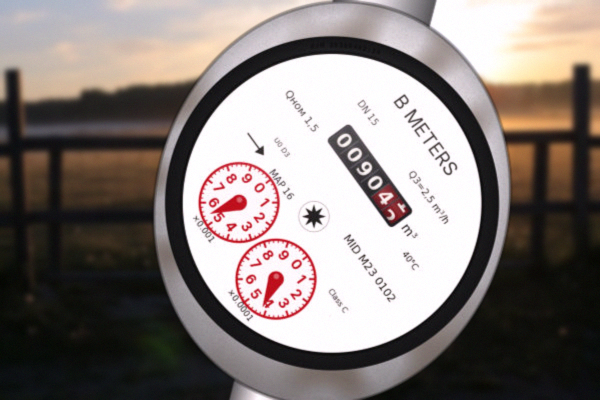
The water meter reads 90.4154m³
